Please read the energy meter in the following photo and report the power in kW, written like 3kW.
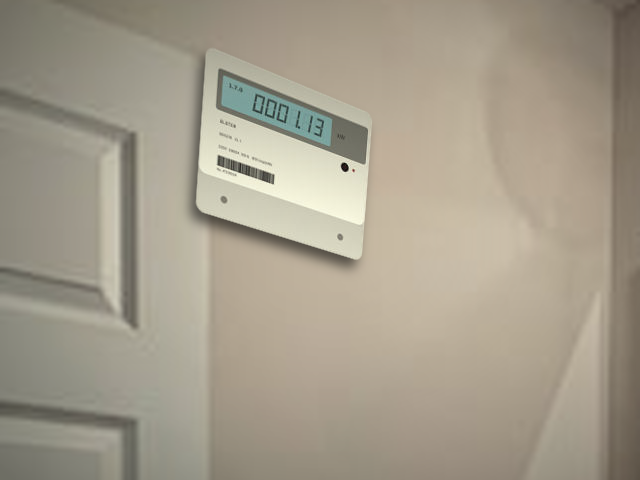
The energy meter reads 1.13kW
